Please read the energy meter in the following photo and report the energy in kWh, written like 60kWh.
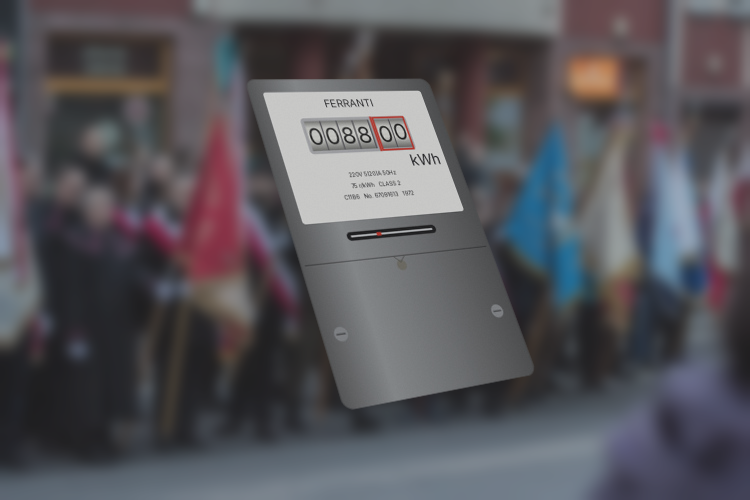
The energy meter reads 88.00kWh
